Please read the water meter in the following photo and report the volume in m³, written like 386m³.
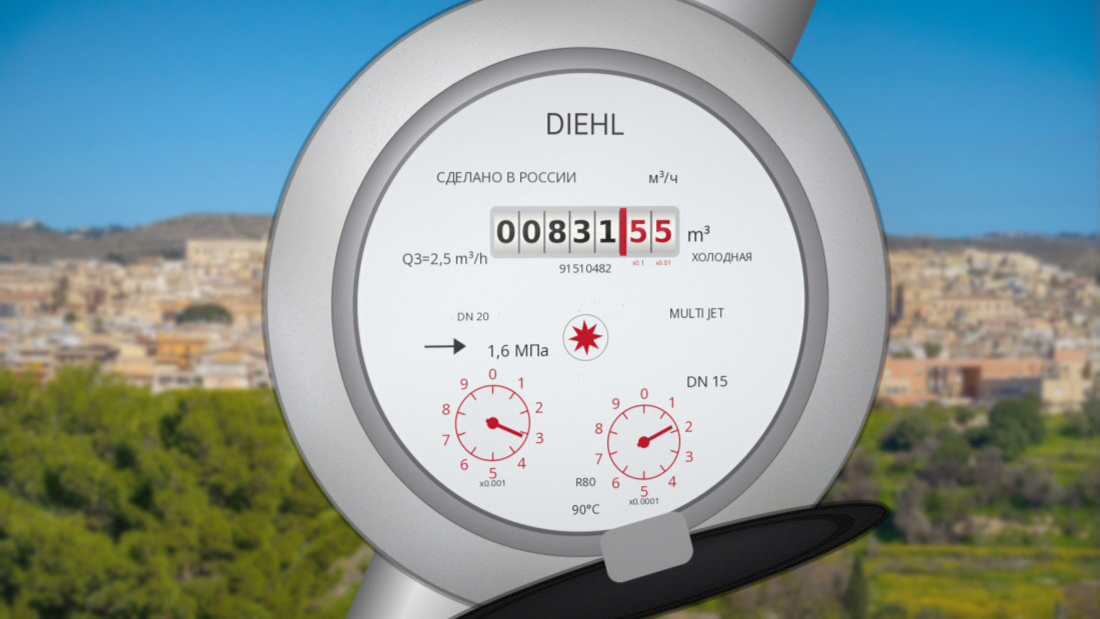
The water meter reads 831.5531m³
